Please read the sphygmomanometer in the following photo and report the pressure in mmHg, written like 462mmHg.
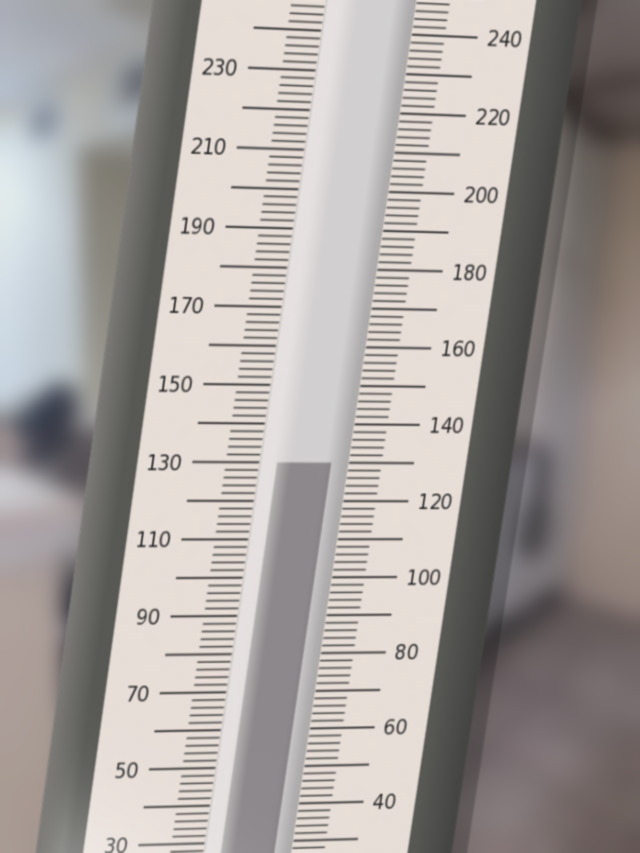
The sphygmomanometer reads 130mmHg
